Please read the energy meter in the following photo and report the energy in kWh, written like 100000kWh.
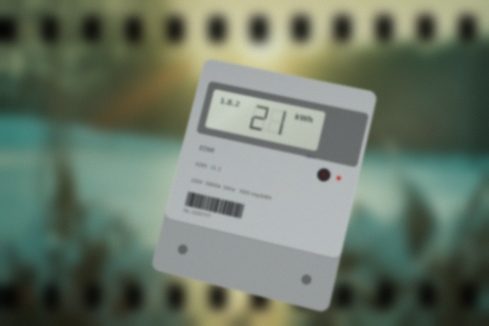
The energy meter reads 21kWh
